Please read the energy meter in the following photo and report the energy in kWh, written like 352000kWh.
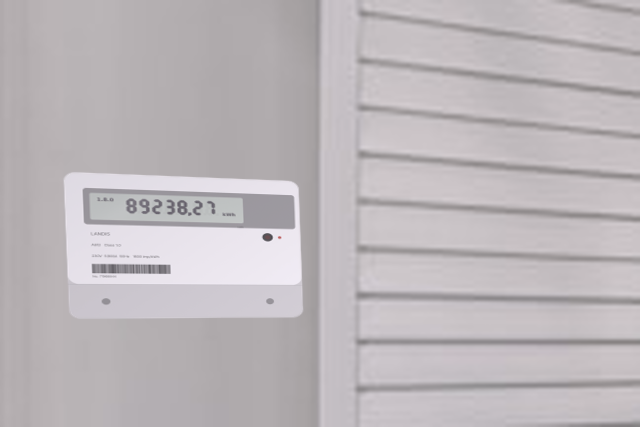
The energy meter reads 89238.27kWh
